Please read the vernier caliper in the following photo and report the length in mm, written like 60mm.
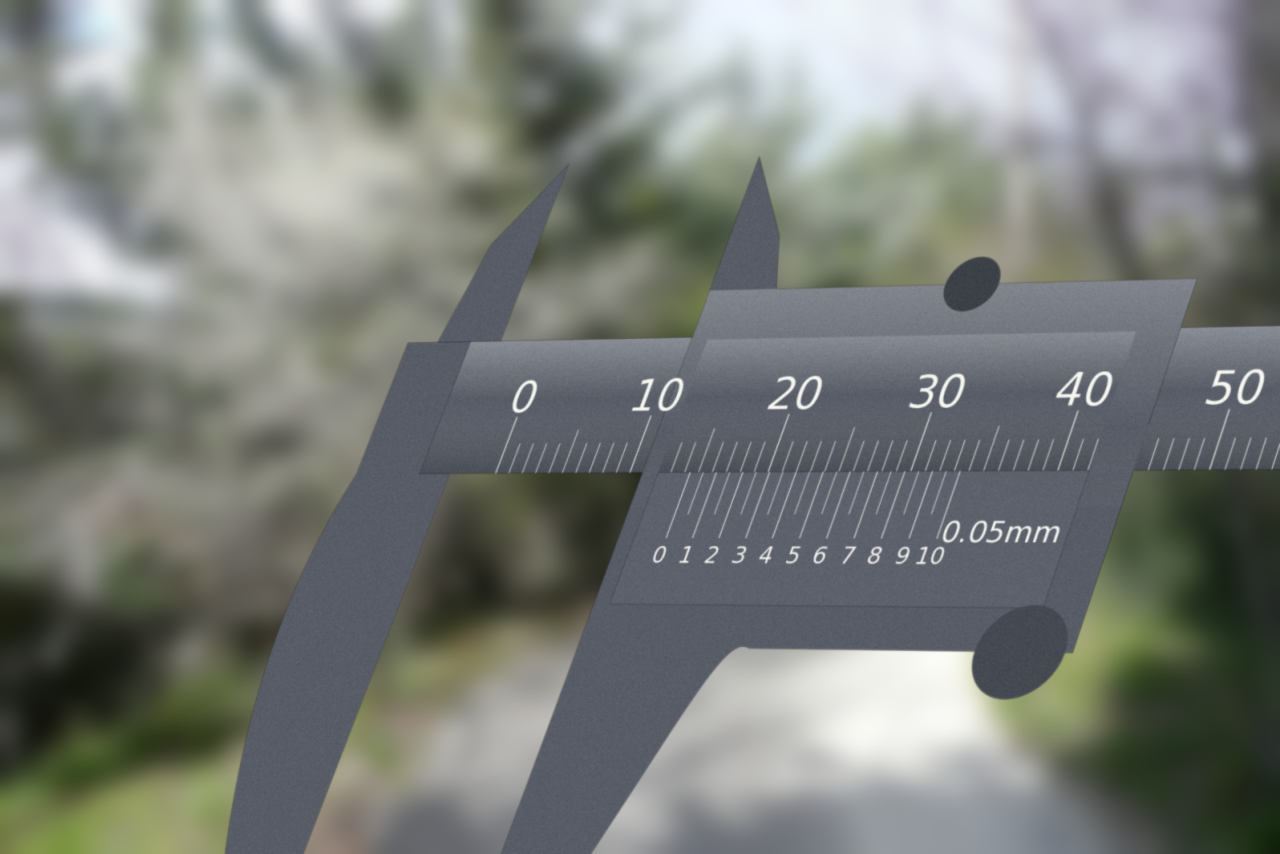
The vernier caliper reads 14.4mm
